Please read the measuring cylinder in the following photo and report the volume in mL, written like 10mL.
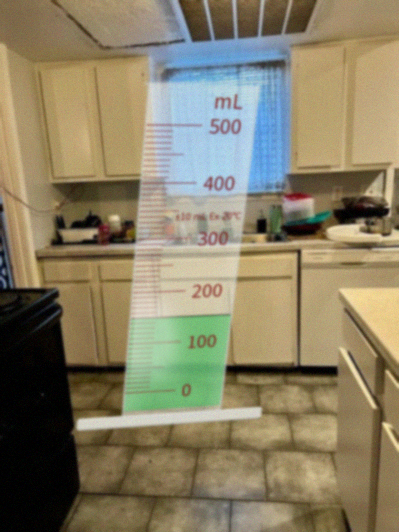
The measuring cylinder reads 150mL
